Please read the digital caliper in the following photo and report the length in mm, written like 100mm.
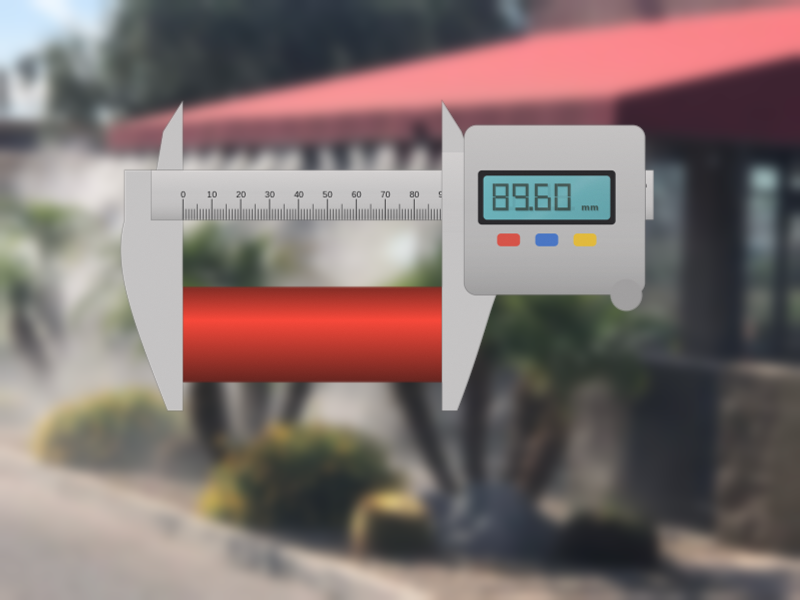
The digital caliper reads 89.60mm
